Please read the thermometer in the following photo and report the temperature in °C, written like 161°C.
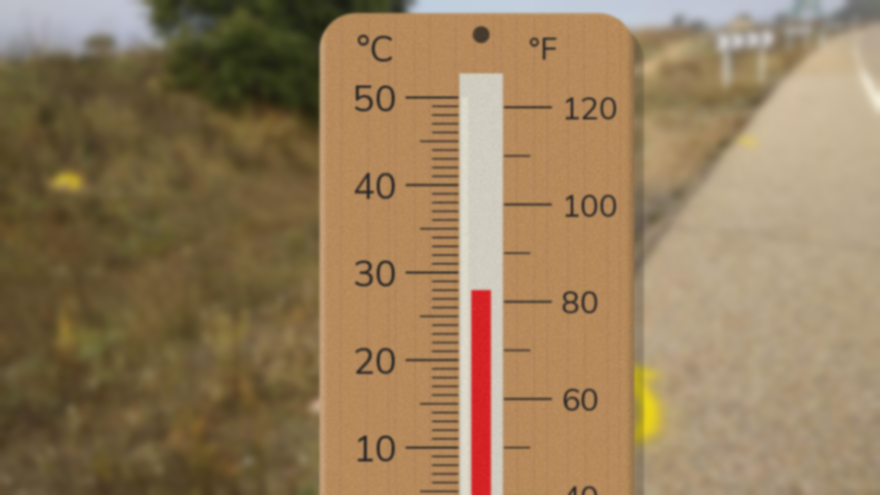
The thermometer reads 28°C
